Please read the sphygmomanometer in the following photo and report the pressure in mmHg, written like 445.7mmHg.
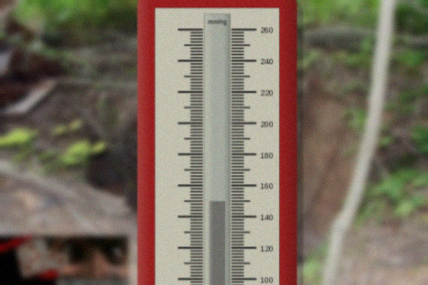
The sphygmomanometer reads 150mmHg
